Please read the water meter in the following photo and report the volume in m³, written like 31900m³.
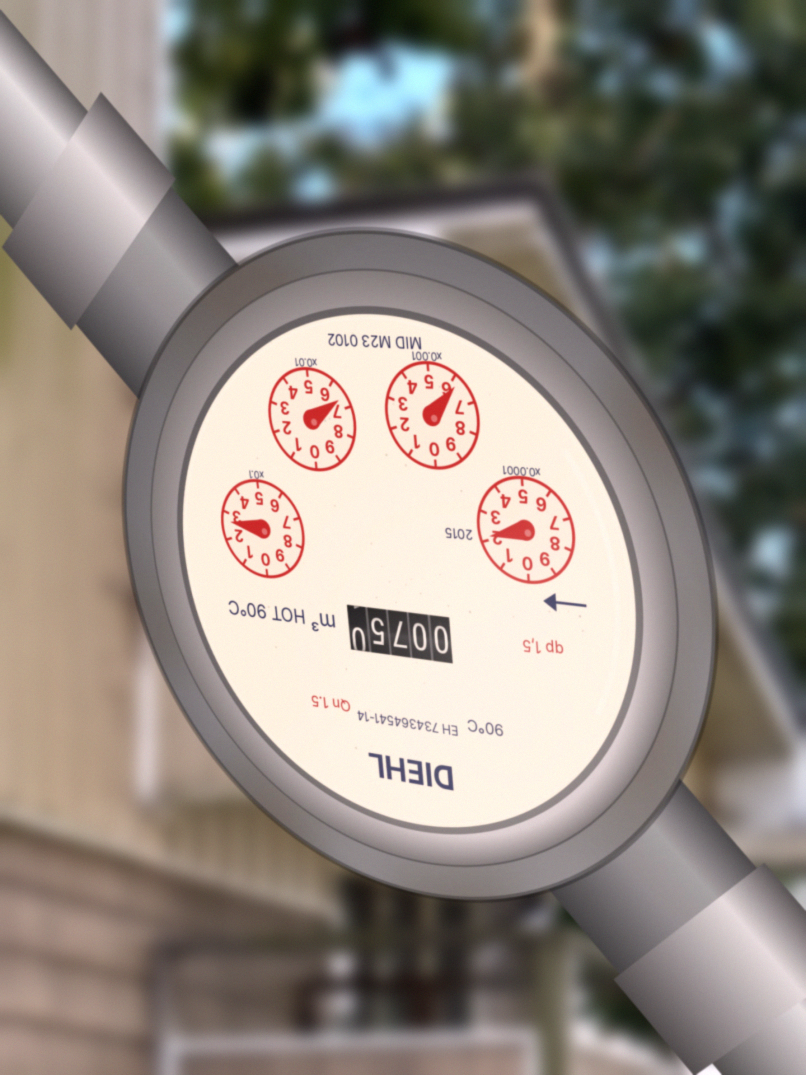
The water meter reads 750.2662m³
